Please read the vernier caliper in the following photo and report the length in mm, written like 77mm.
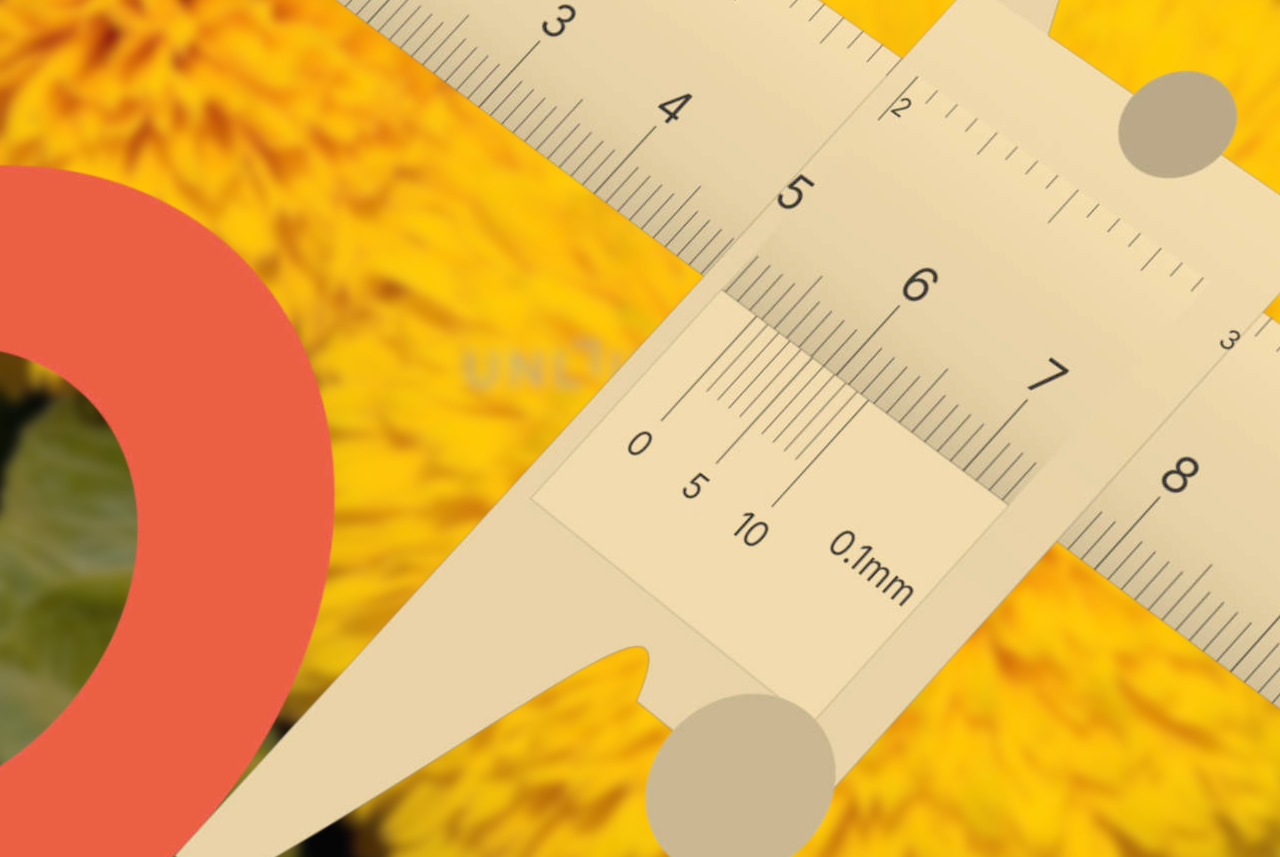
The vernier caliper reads 53.6mm
